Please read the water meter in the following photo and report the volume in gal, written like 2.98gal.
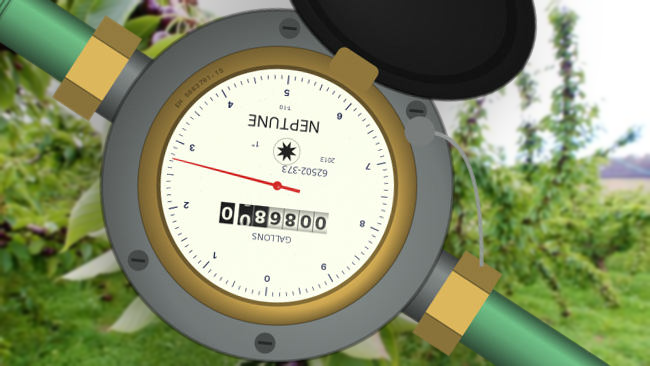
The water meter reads 86802.7gal
